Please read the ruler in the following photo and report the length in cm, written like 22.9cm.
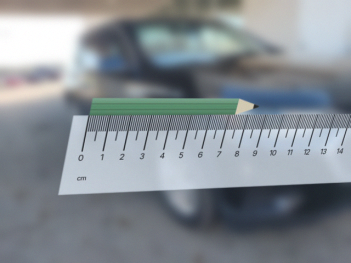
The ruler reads 8.5cm
